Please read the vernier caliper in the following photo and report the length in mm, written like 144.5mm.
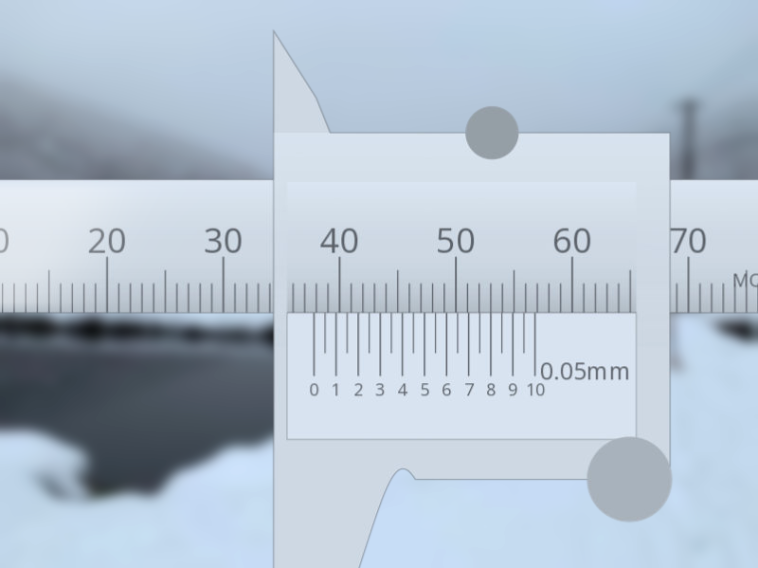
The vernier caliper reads 37.8mm
